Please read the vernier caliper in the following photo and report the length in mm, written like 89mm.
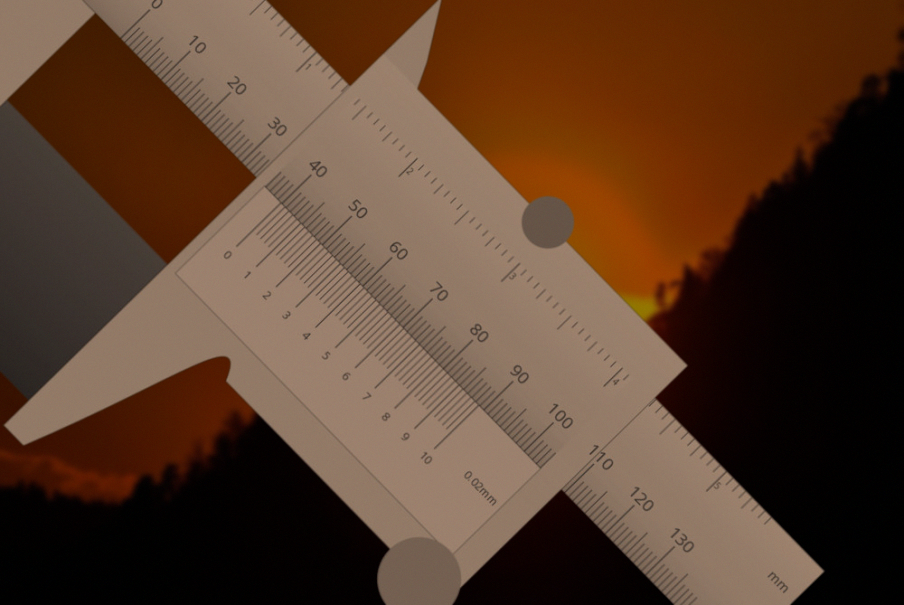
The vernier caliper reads 39.8mm
